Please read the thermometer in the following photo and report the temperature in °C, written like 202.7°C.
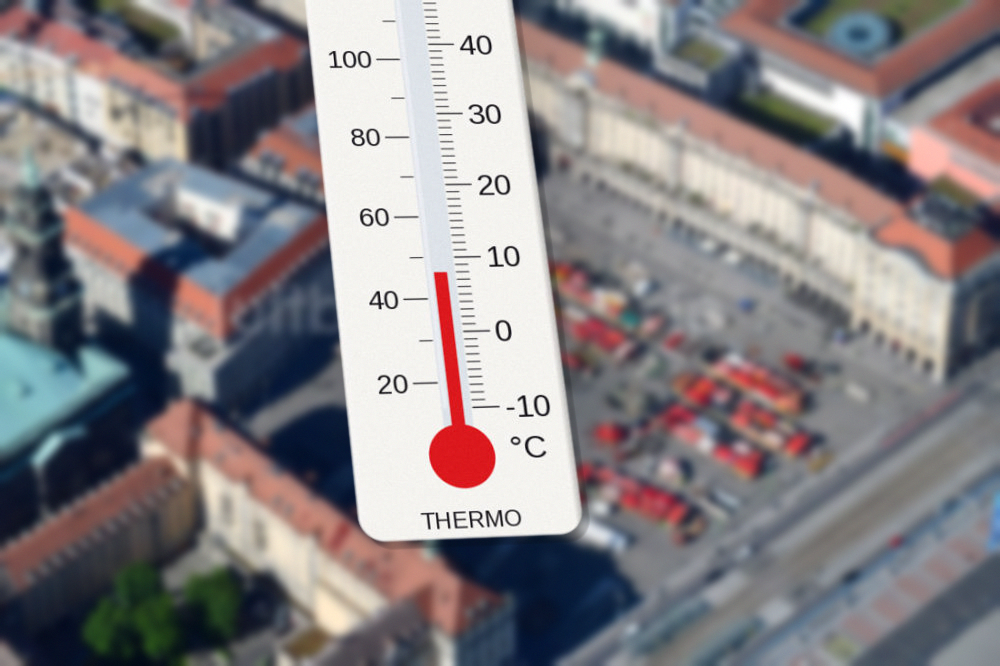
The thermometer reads 8°C
